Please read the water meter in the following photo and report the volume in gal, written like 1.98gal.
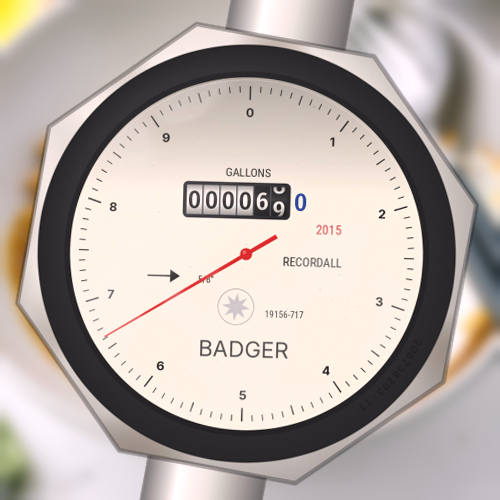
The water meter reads 686.6gal
